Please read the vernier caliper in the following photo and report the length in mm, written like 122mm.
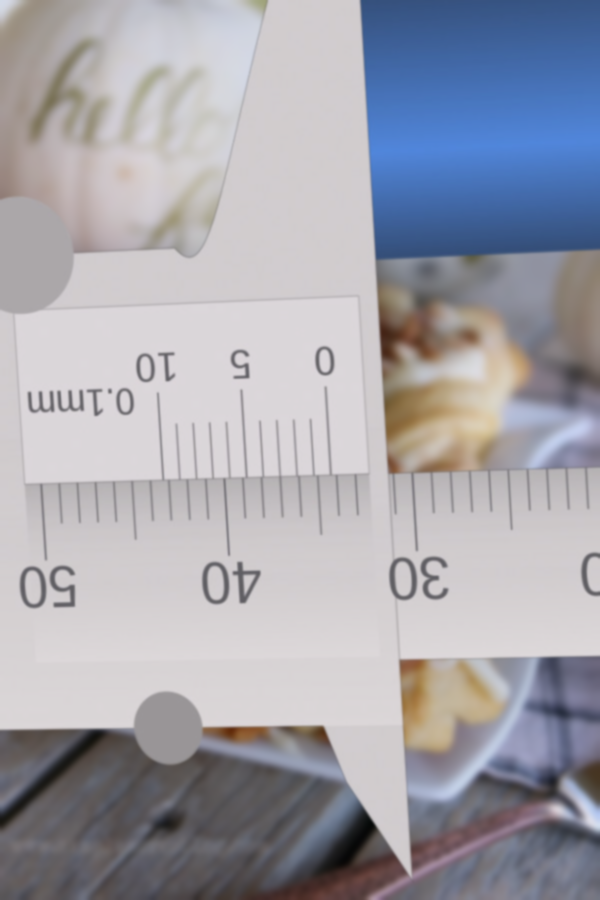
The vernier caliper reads 34.3mm
